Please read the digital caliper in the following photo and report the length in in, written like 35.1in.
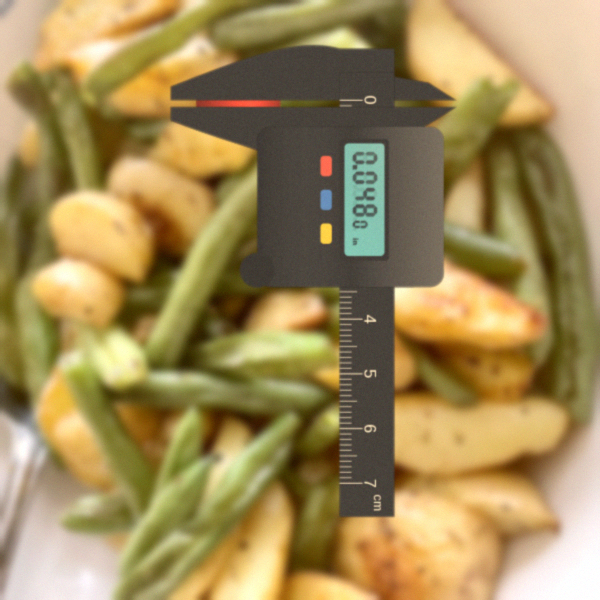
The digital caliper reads 0.0480in
